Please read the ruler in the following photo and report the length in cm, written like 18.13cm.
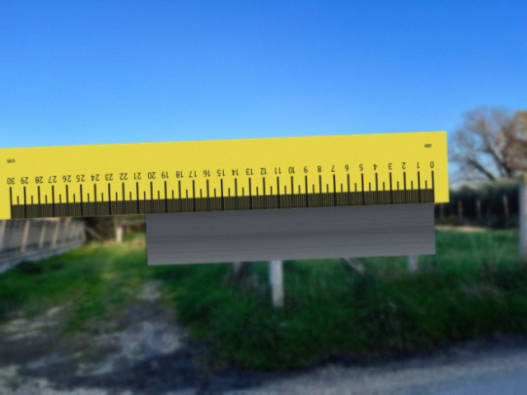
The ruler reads 20.5cm
